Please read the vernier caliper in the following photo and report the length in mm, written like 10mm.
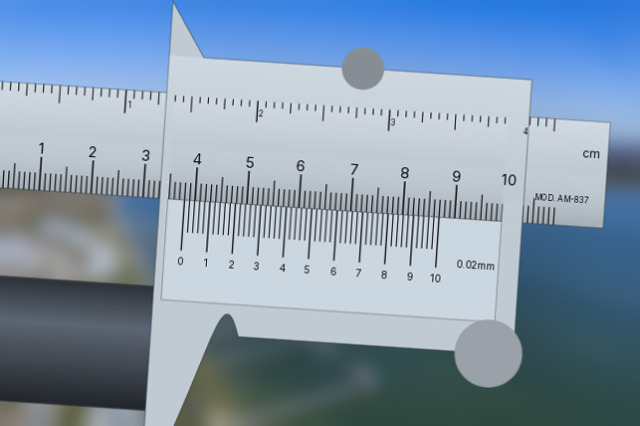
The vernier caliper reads 38.0mm
